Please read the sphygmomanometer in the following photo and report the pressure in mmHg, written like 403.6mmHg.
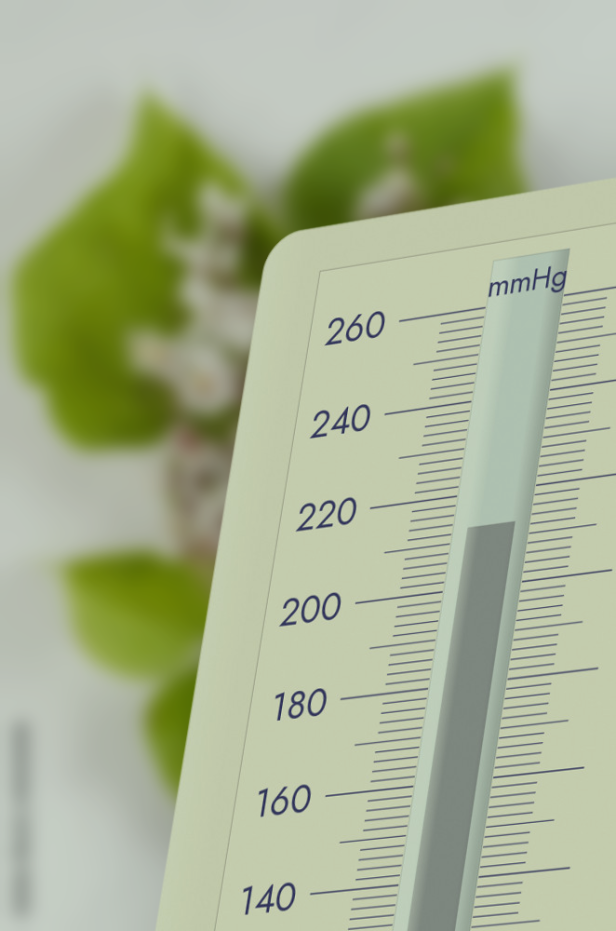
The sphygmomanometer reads 213mmHg
